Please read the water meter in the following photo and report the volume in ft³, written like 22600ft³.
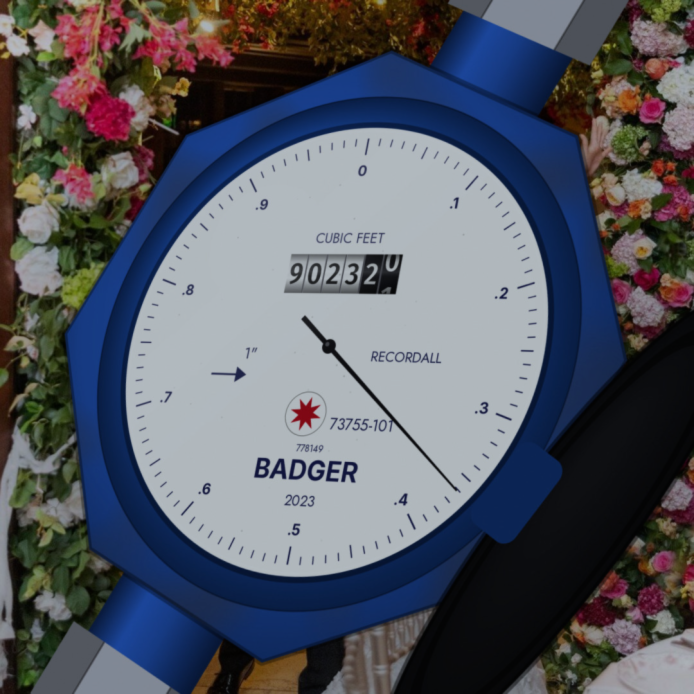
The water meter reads 902320.36ft³
